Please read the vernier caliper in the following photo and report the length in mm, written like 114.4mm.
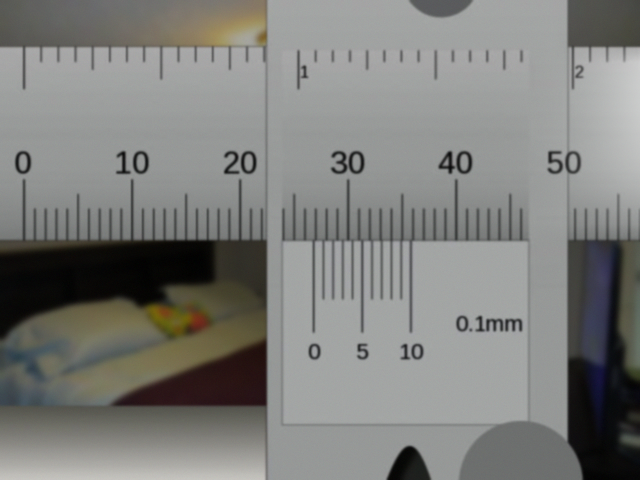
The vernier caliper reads 26.8mm
